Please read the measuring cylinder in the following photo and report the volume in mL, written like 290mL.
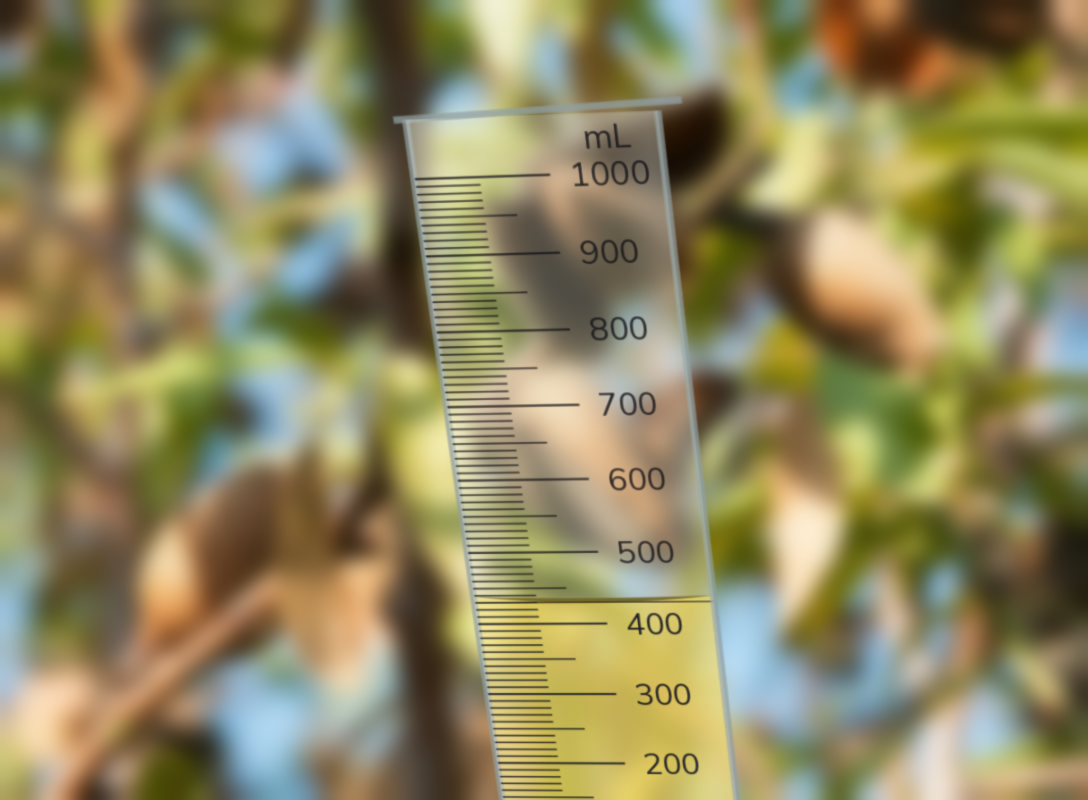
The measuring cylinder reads 430mL
